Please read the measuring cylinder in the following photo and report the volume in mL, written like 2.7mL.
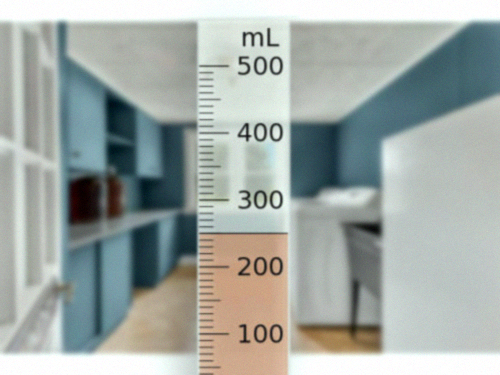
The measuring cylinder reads 250mL
